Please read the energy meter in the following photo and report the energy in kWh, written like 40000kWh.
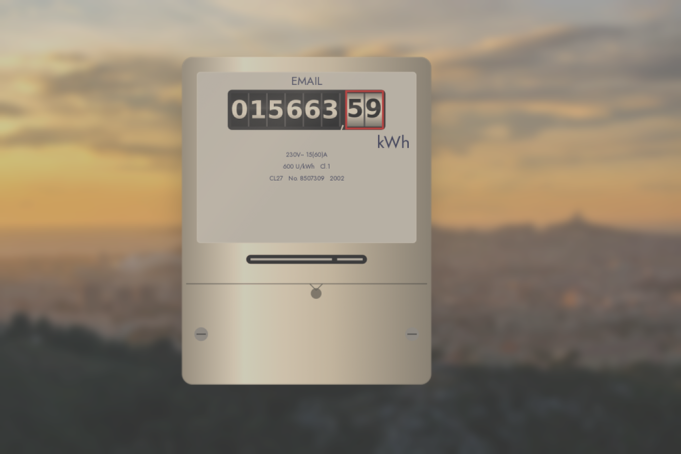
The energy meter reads 15663.59kWh
